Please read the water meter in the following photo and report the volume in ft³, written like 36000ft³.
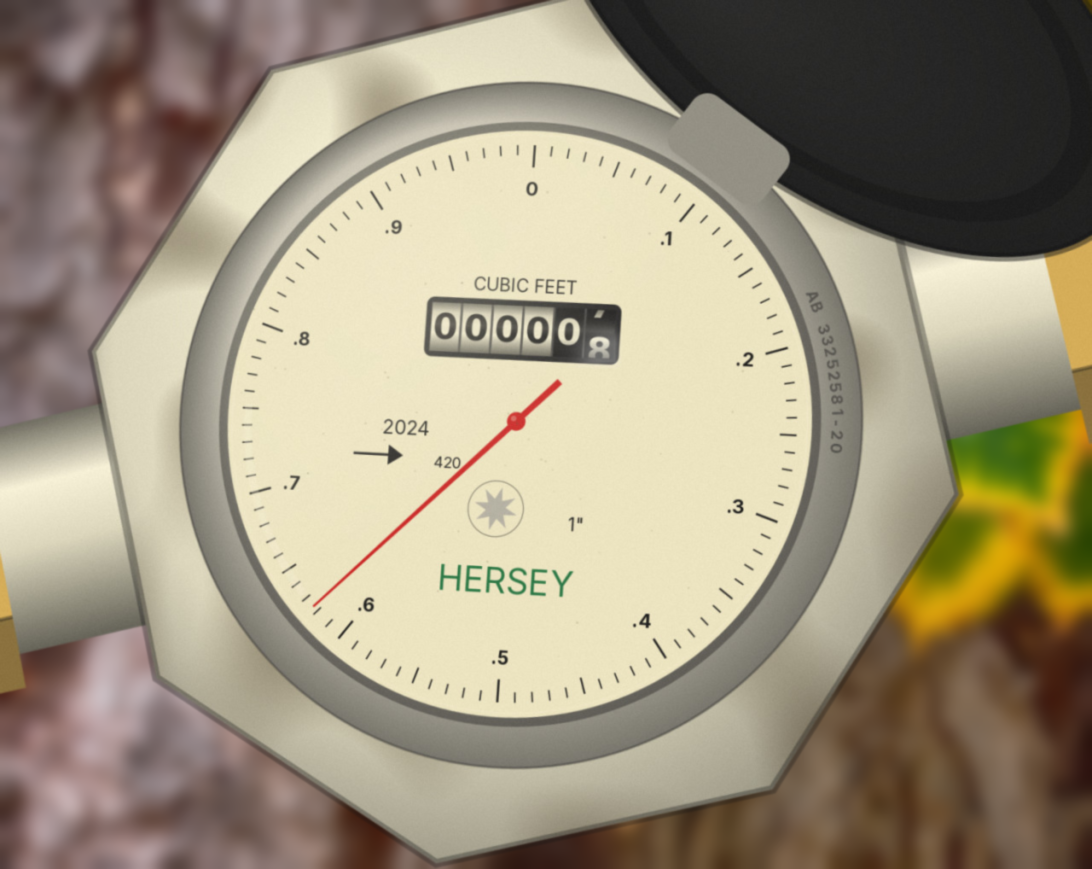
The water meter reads 7.62ft³
